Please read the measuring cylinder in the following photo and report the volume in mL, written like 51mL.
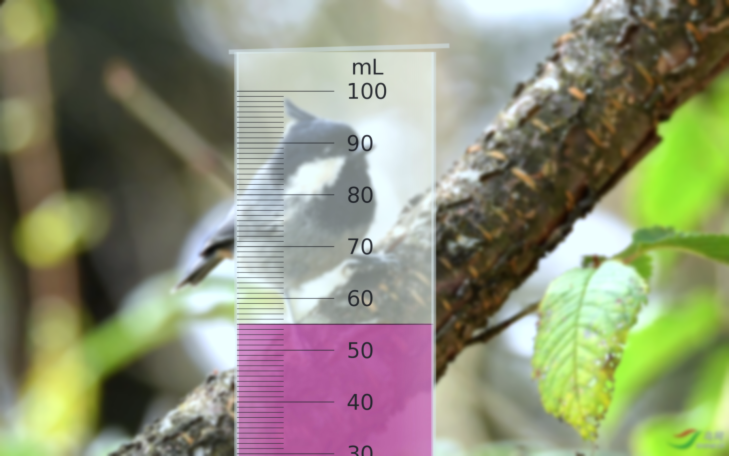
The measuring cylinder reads 55mL
